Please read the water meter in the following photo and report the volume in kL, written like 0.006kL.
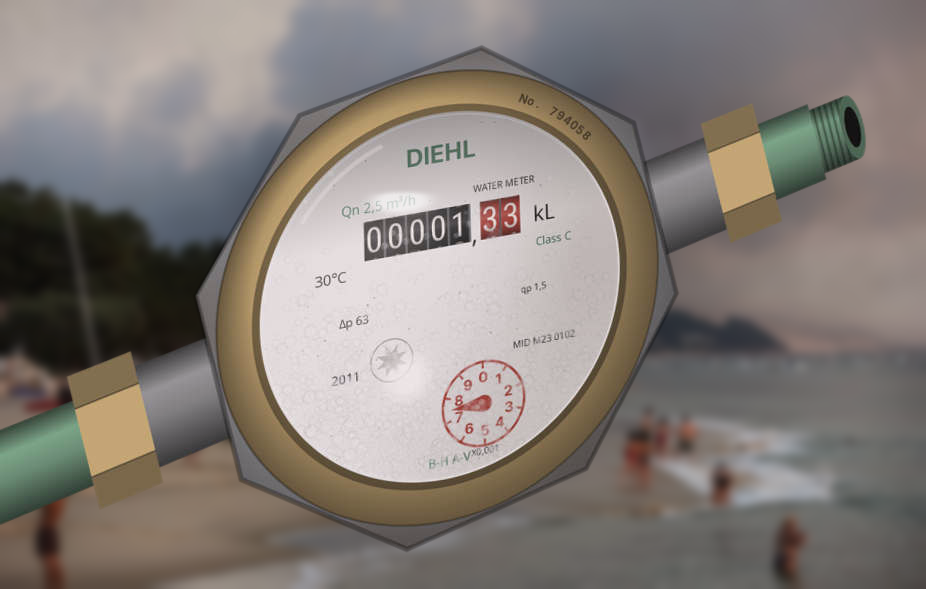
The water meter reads 1.337kL
